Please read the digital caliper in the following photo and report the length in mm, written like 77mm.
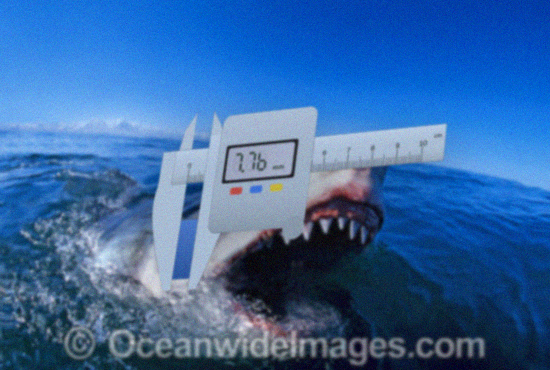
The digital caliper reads 7.76mm
